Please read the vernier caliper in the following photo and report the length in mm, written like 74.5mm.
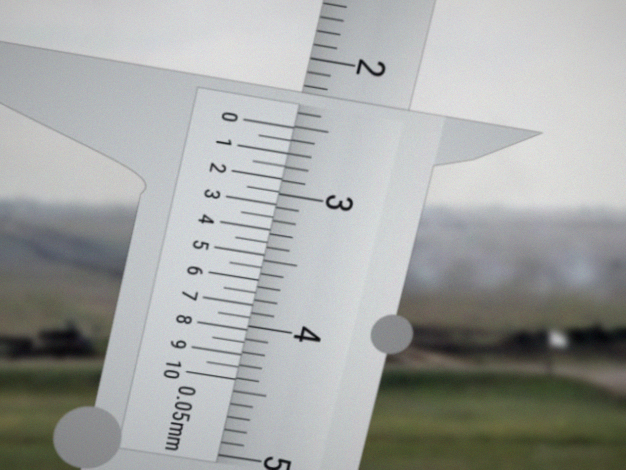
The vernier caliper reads 25.1mm
